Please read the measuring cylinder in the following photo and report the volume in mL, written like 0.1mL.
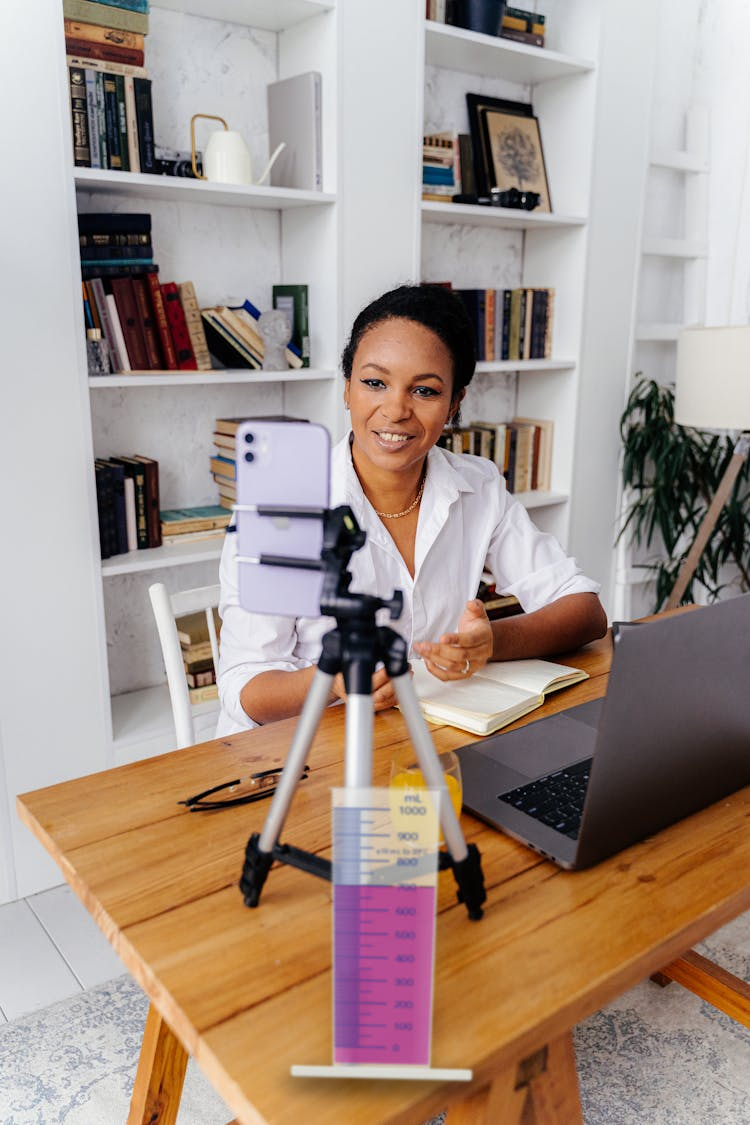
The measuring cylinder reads 700mL
